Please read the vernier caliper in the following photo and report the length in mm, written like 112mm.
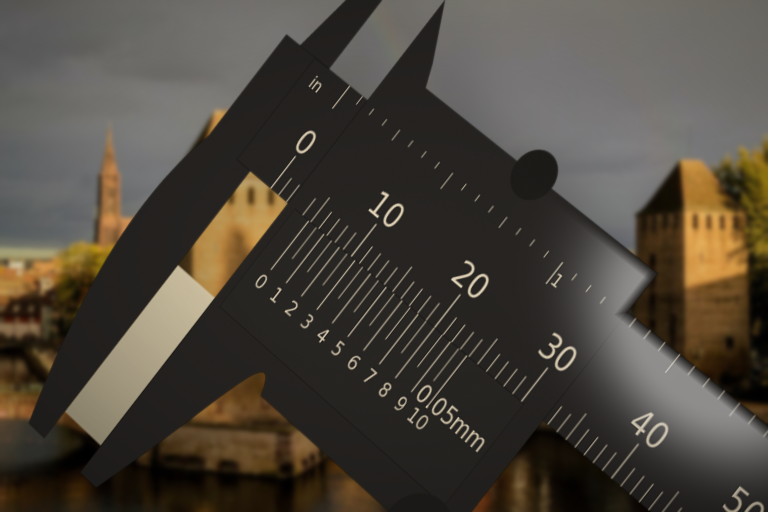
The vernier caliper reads 4.8mm
